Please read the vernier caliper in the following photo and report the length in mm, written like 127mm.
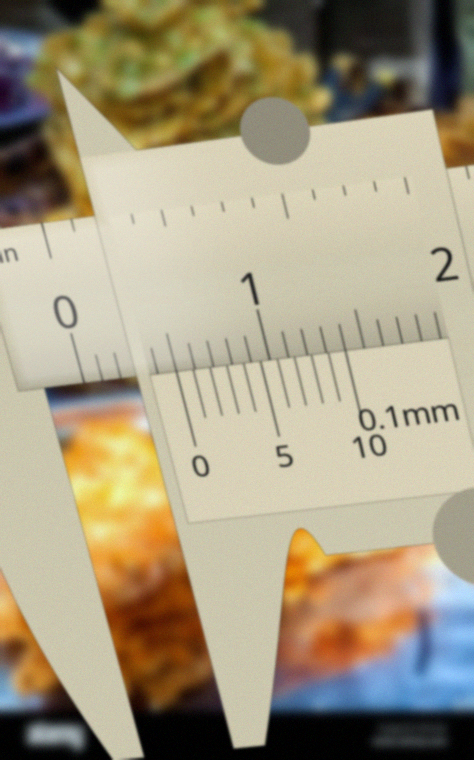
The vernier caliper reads 5.0mm
